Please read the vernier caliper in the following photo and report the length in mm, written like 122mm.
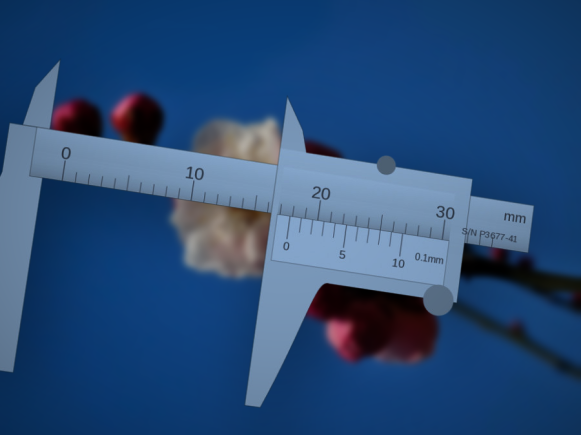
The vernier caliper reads 17.8mm
